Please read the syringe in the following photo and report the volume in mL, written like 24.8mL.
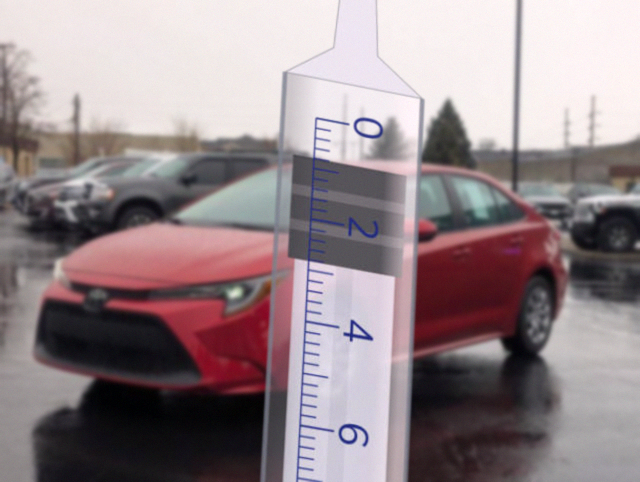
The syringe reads 0.8mL
